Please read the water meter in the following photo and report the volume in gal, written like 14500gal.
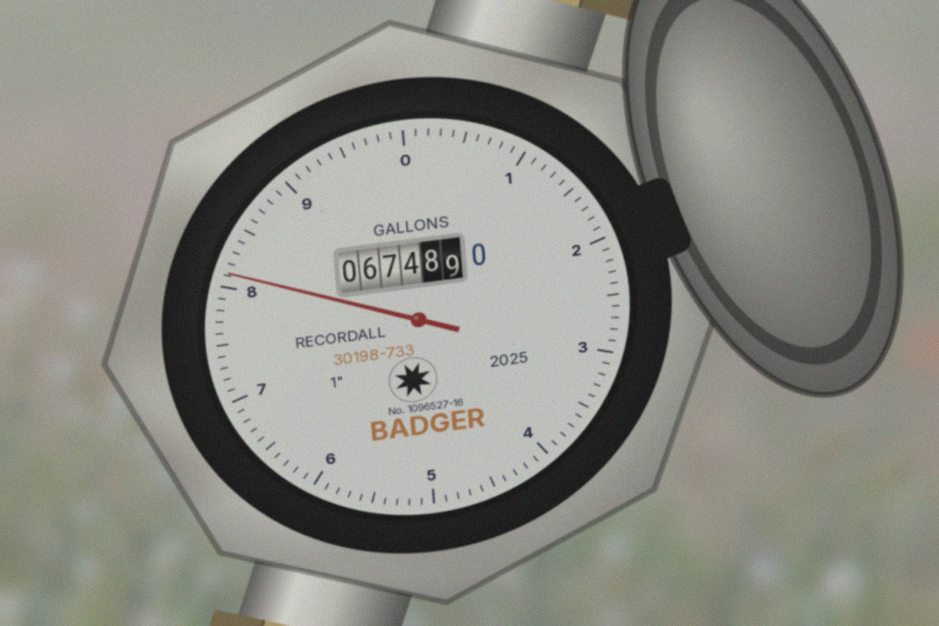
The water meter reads 674888.1gal
